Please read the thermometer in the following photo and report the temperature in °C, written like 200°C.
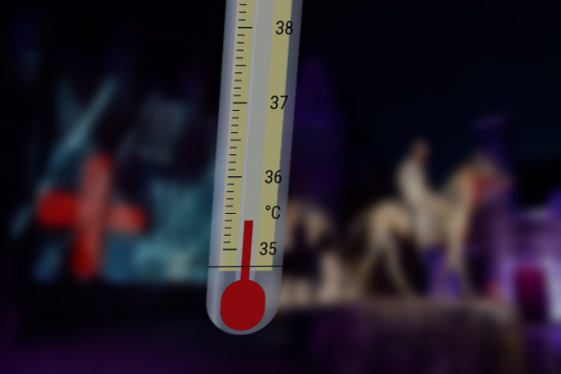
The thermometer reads 35.4°C
